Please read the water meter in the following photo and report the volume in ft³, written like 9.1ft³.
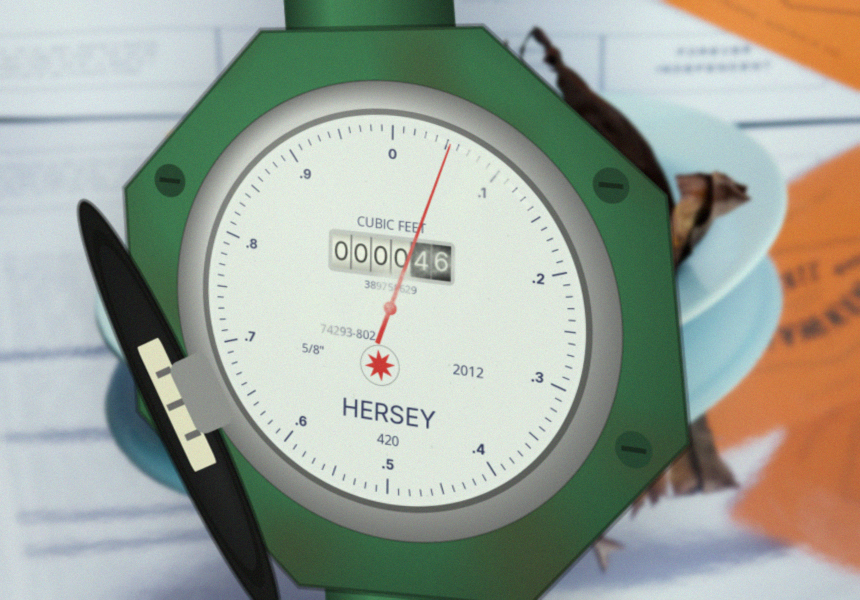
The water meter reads 46.05ft³
